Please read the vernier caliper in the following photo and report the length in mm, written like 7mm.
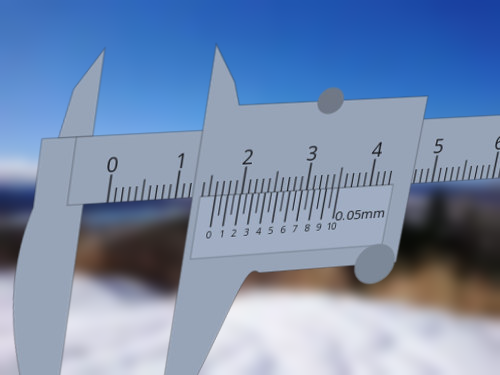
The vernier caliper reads 16.0mm
